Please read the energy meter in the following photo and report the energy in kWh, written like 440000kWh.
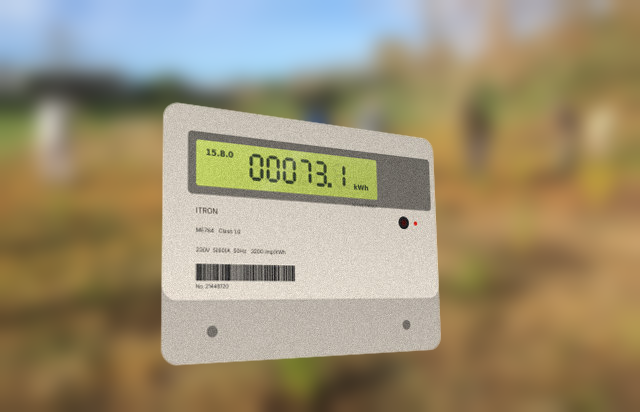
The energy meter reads 73.1kWh
